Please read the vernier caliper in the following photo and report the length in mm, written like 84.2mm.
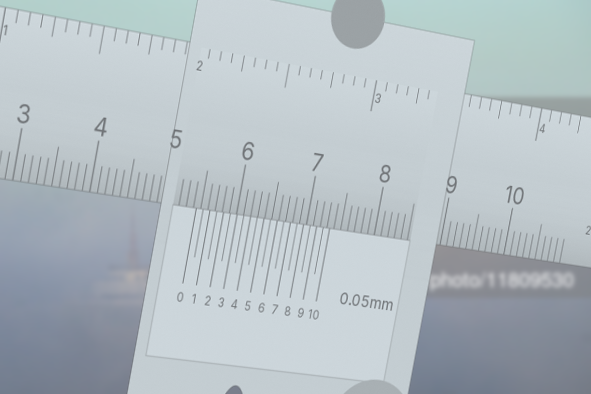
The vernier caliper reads 54.4mm
